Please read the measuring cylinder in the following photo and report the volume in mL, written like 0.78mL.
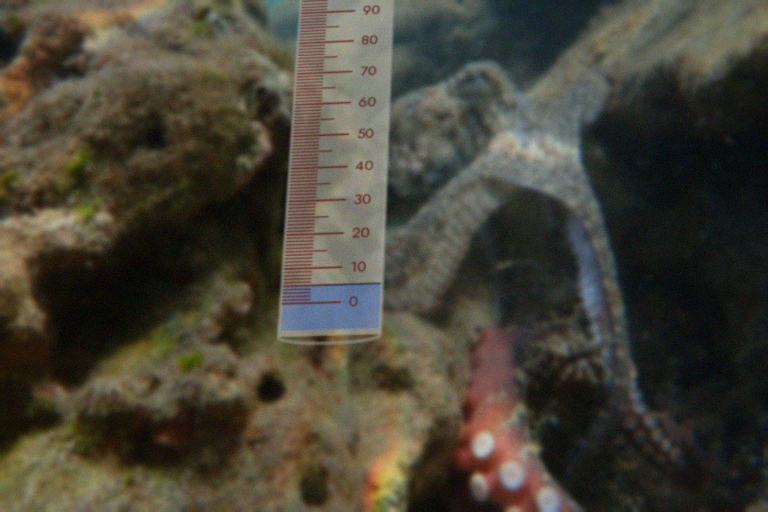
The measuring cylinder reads 5mL
